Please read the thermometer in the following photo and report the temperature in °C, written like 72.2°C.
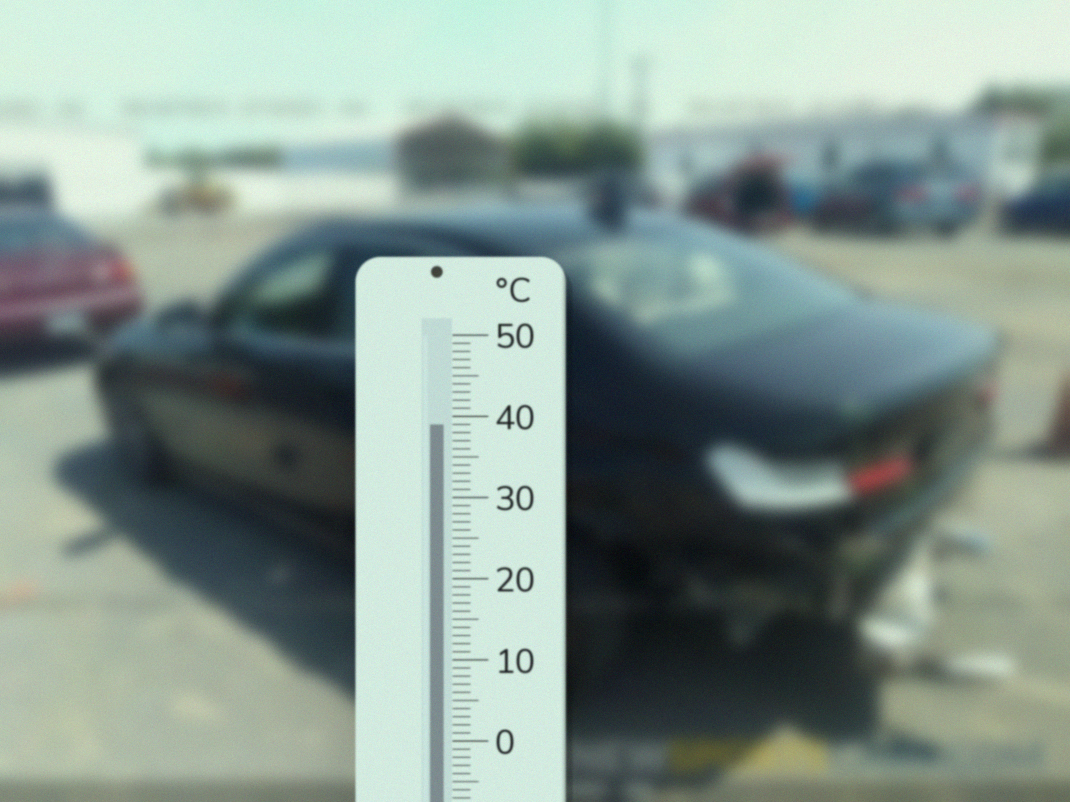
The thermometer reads 39°C
